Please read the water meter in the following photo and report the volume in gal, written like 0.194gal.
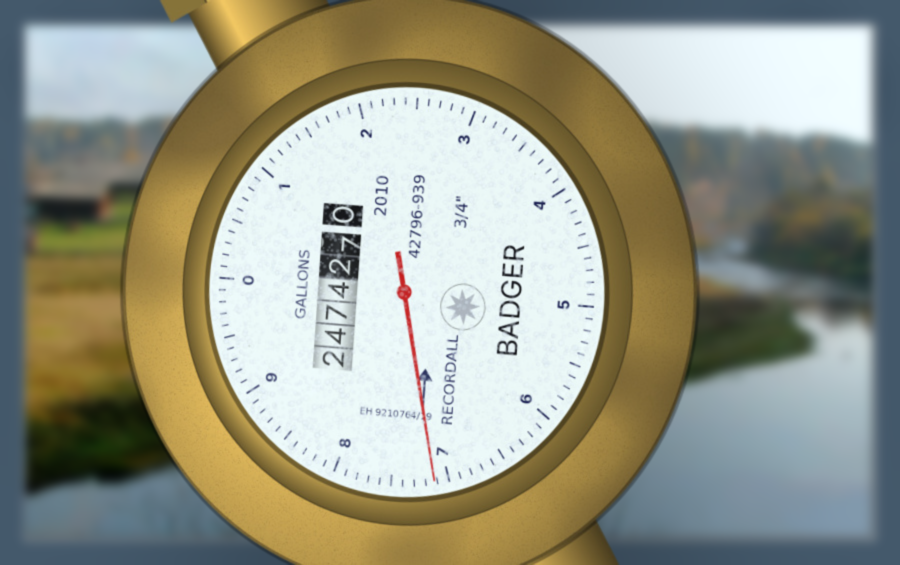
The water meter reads 2474267.1gal
